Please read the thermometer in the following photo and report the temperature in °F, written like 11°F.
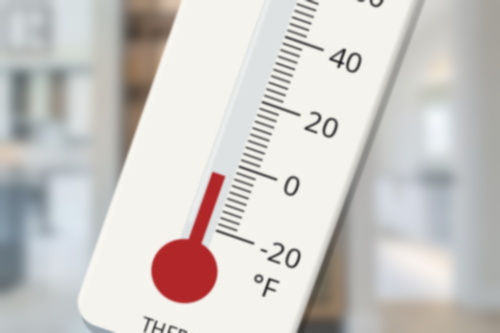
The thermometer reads -4°F
